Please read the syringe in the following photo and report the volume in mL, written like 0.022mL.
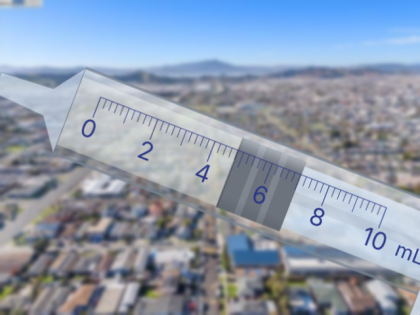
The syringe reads 4.8mL
